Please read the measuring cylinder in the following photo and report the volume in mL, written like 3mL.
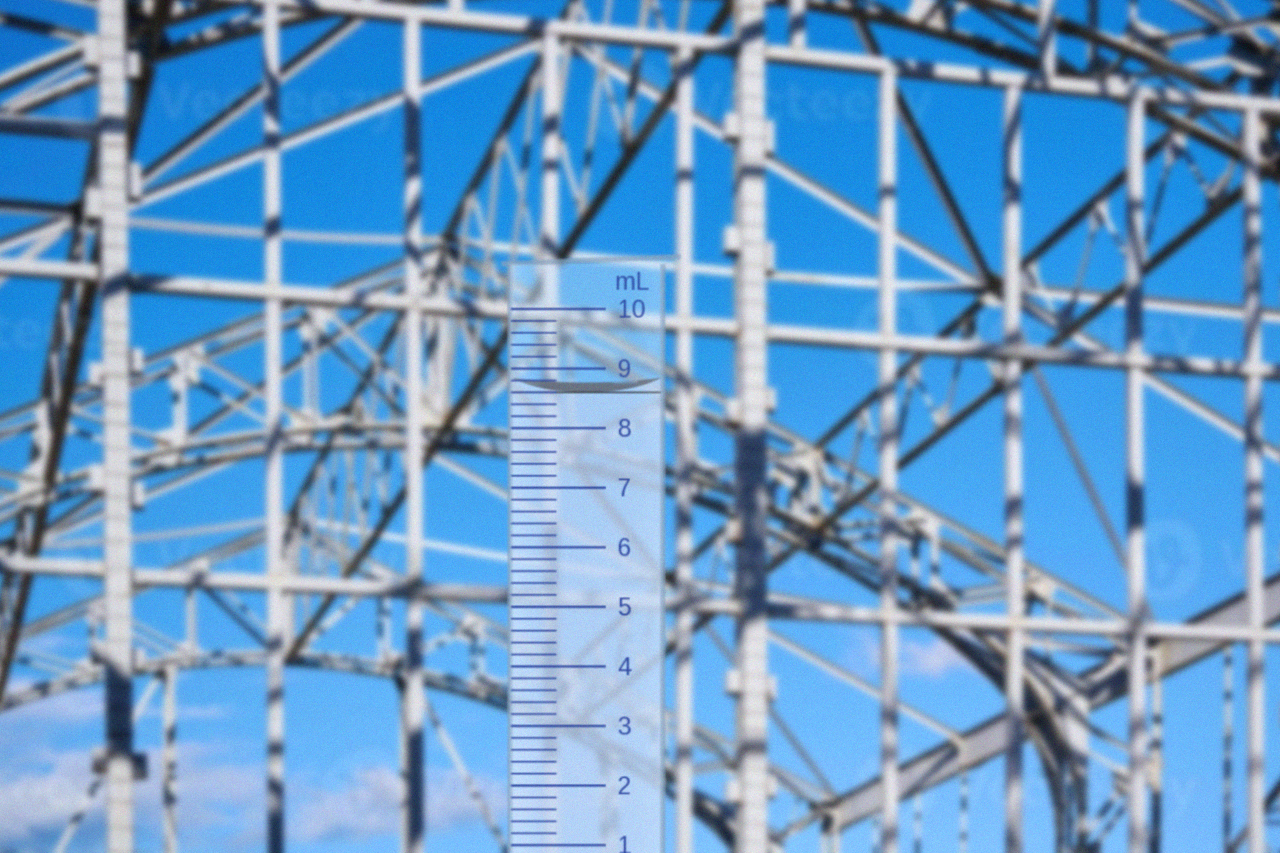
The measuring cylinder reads 8.6mL
